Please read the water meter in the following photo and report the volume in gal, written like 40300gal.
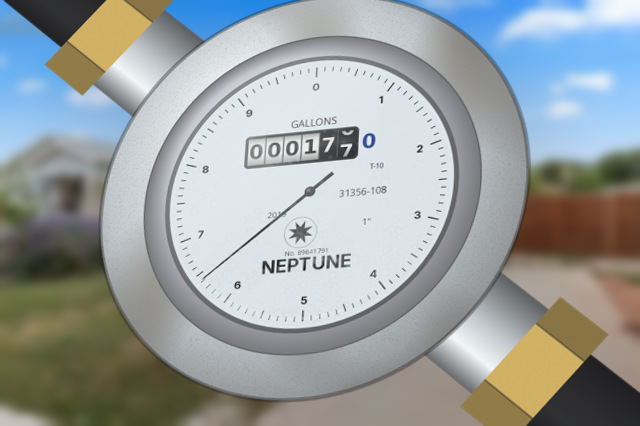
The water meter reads 1766.4gal
